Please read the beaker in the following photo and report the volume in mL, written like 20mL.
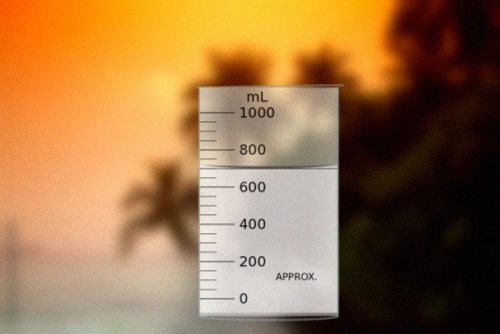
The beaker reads 700mL
